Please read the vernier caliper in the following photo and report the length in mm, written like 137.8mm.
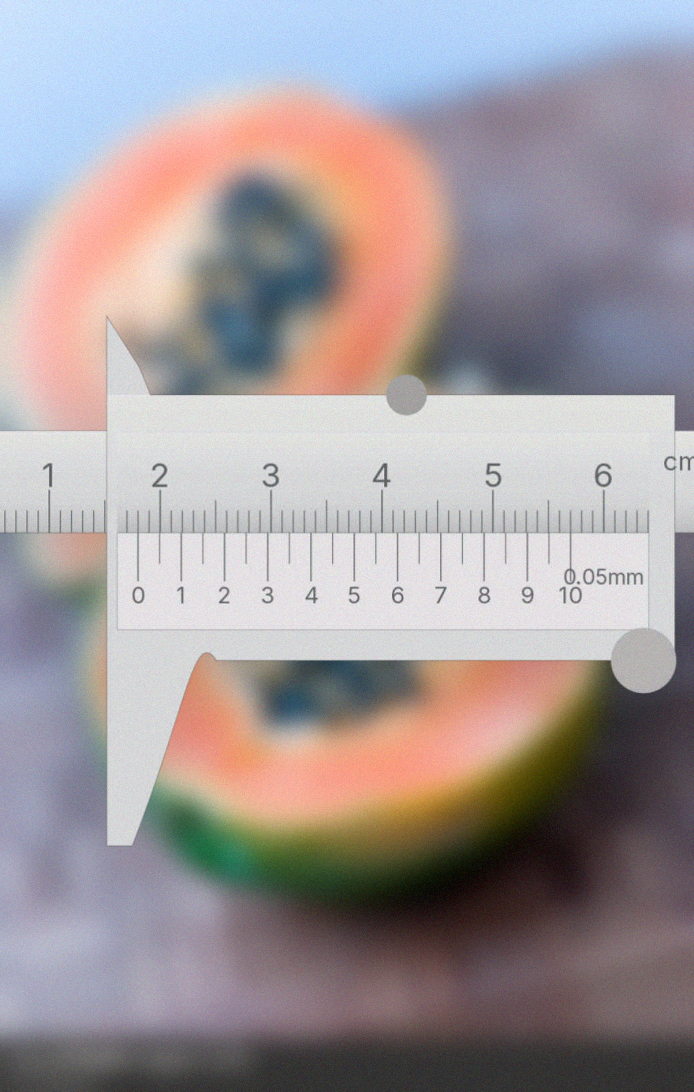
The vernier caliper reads 18.0mm
